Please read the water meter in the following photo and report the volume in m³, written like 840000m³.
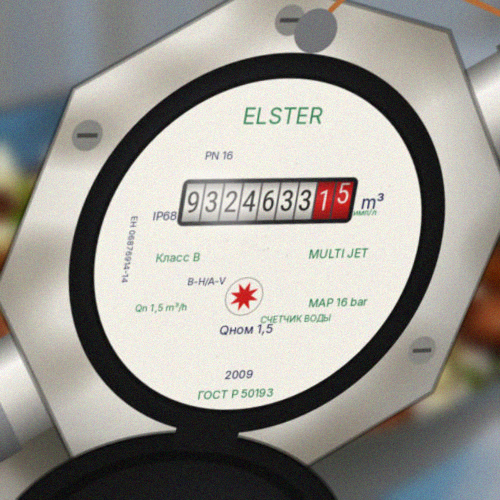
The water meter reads 9324633.15m³
